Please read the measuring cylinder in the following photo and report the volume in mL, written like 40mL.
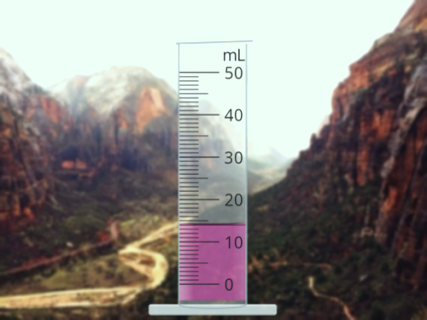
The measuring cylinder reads 14mL
